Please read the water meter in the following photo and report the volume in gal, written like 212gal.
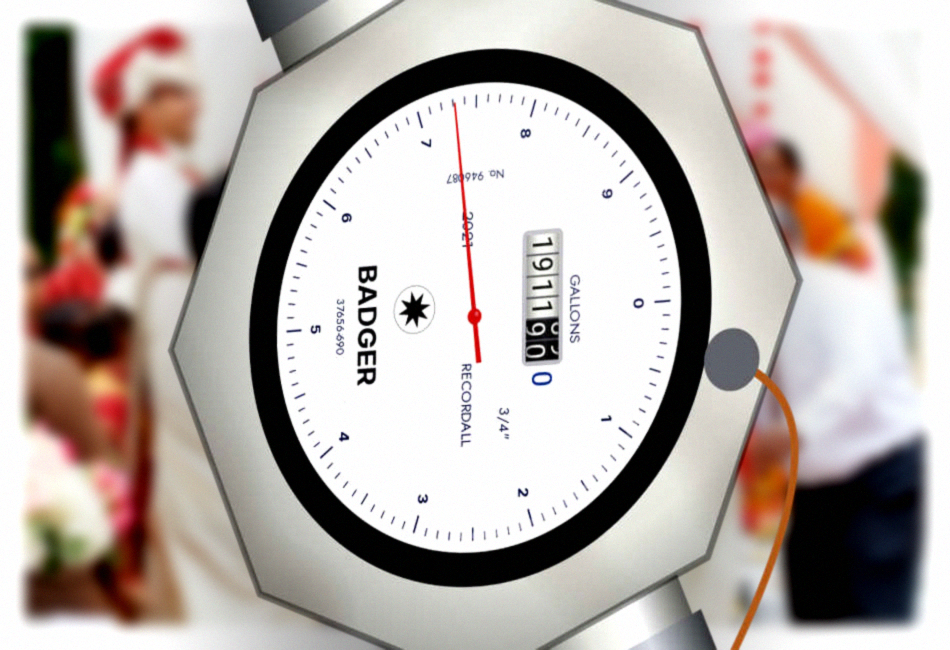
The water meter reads 1911897.3gal
